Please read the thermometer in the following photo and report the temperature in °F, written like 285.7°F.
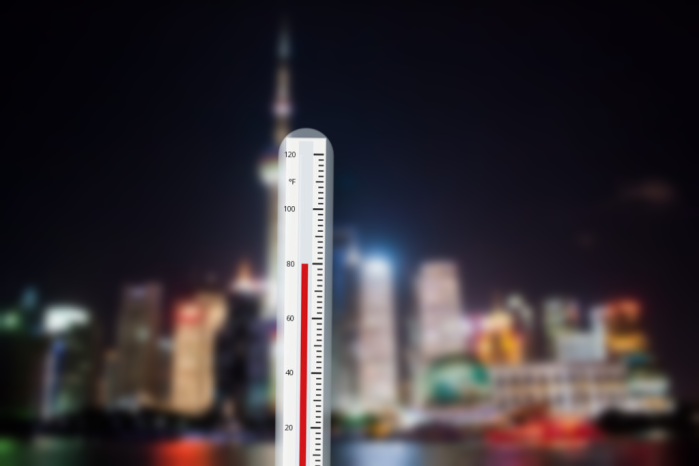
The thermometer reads 80°F
